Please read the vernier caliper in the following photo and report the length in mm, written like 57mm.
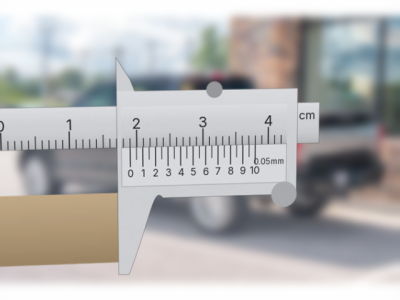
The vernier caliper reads 19.0mm
